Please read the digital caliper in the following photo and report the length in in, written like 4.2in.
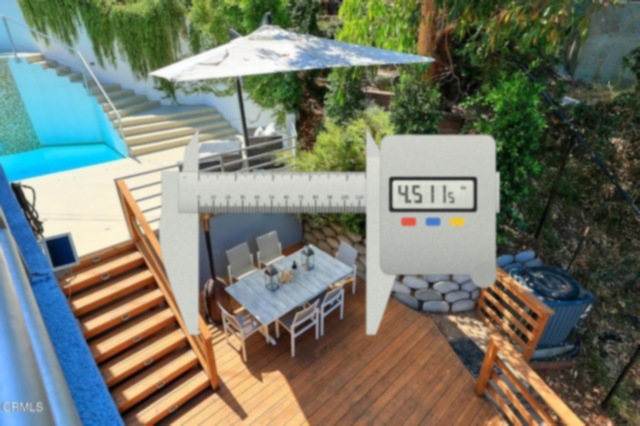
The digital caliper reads 4.5115in
